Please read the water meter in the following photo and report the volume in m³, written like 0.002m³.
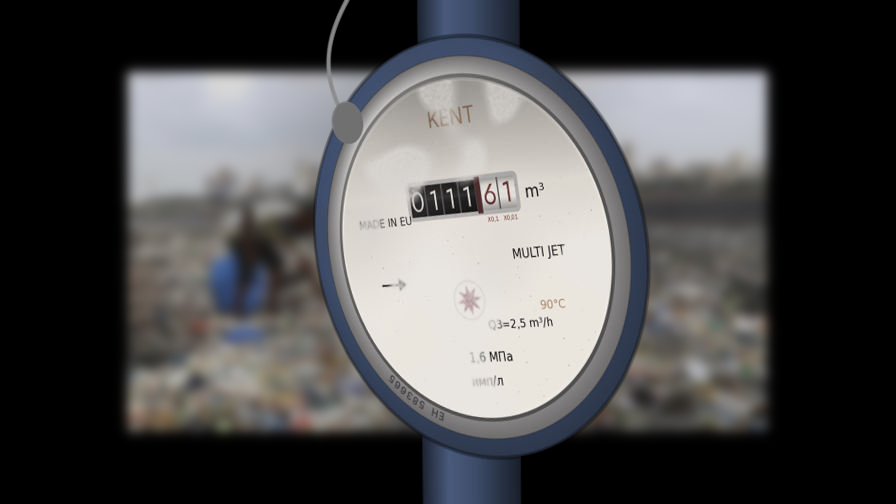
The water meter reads 111.61m³
